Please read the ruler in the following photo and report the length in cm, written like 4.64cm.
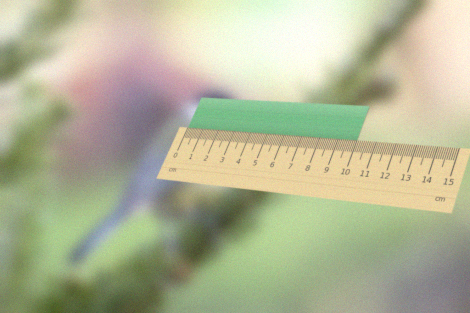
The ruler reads 10cm
